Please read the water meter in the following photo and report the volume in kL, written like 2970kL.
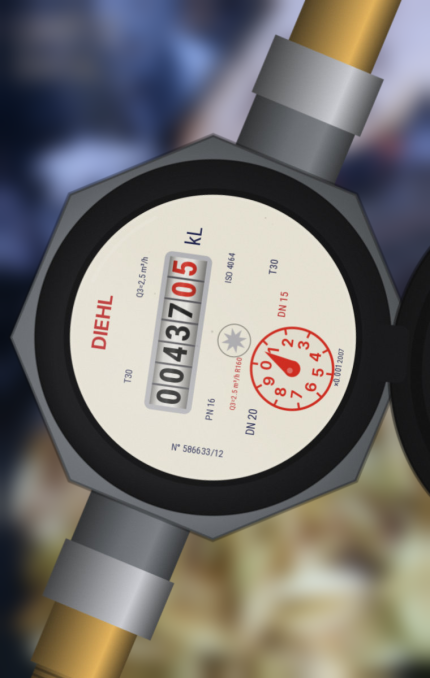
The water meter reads 437.050kL
